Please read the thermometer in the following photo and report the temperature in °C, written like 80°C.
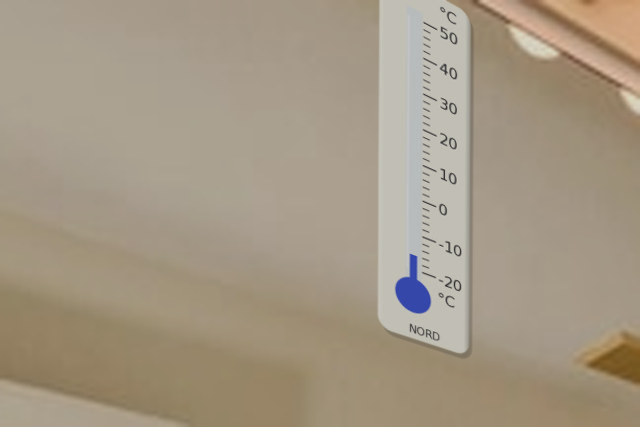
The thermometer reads -16°C
